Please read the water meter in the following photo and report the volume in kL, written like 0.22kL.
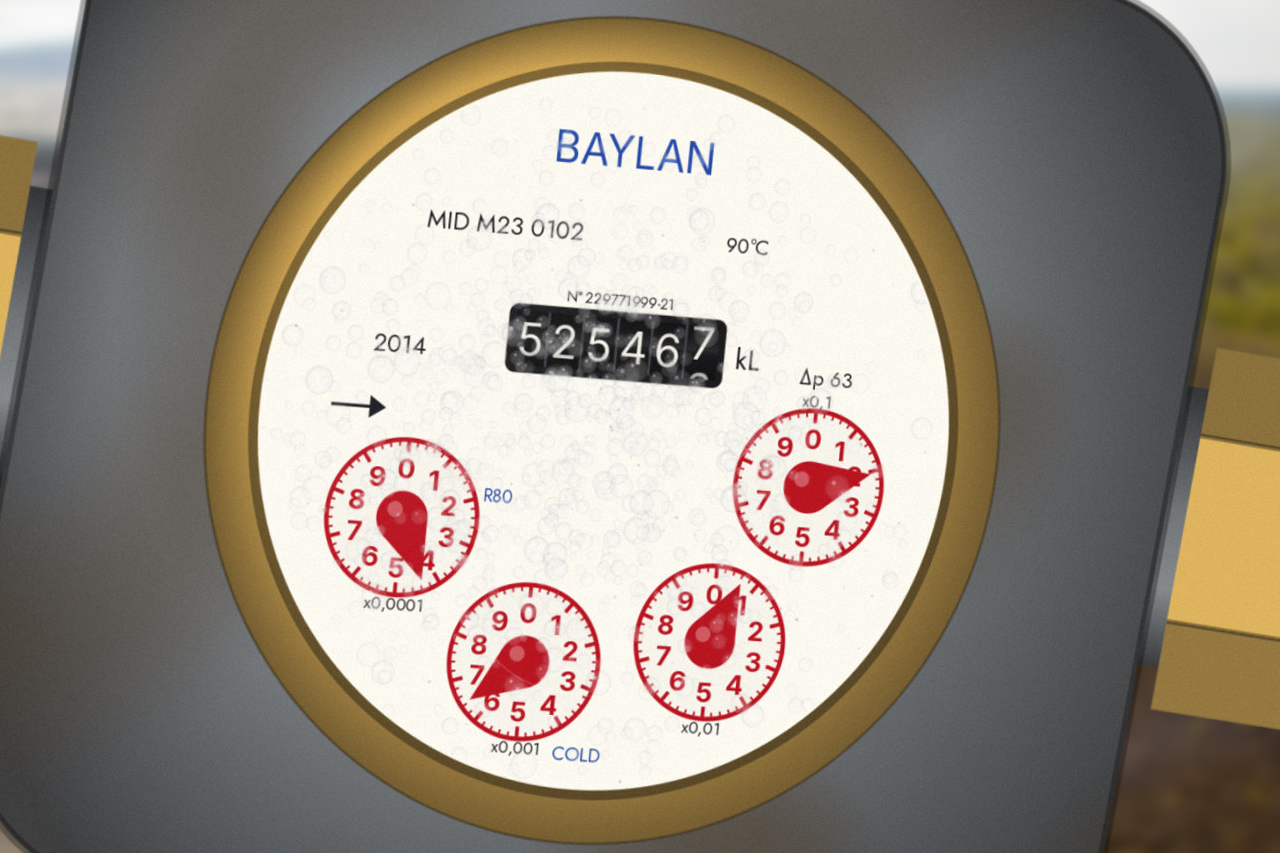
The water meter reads 525467.2064kL
